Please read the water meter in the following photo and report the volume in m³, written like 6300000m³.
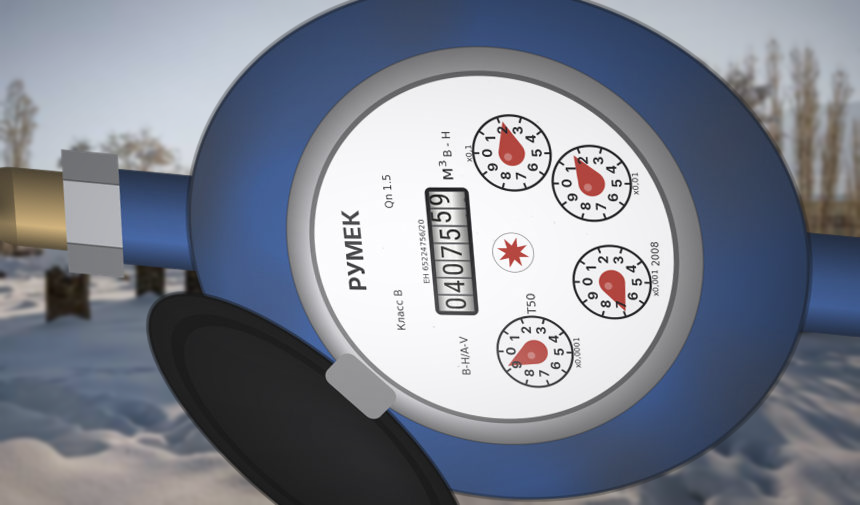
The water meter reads 407559.2169m³
